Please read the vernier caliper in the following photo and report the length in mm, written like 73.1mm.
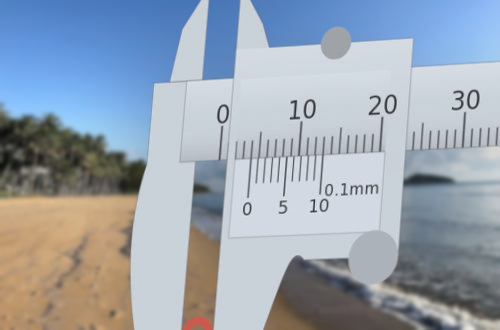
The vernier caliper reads 4.0mm
